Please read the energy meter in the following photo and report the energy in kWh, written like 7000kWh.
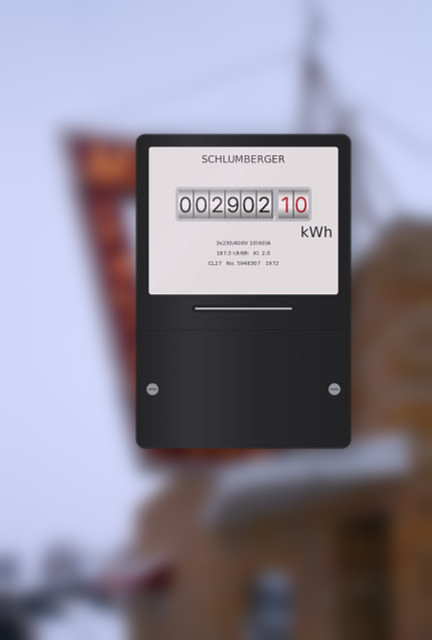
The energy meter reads 2902.10kWh
